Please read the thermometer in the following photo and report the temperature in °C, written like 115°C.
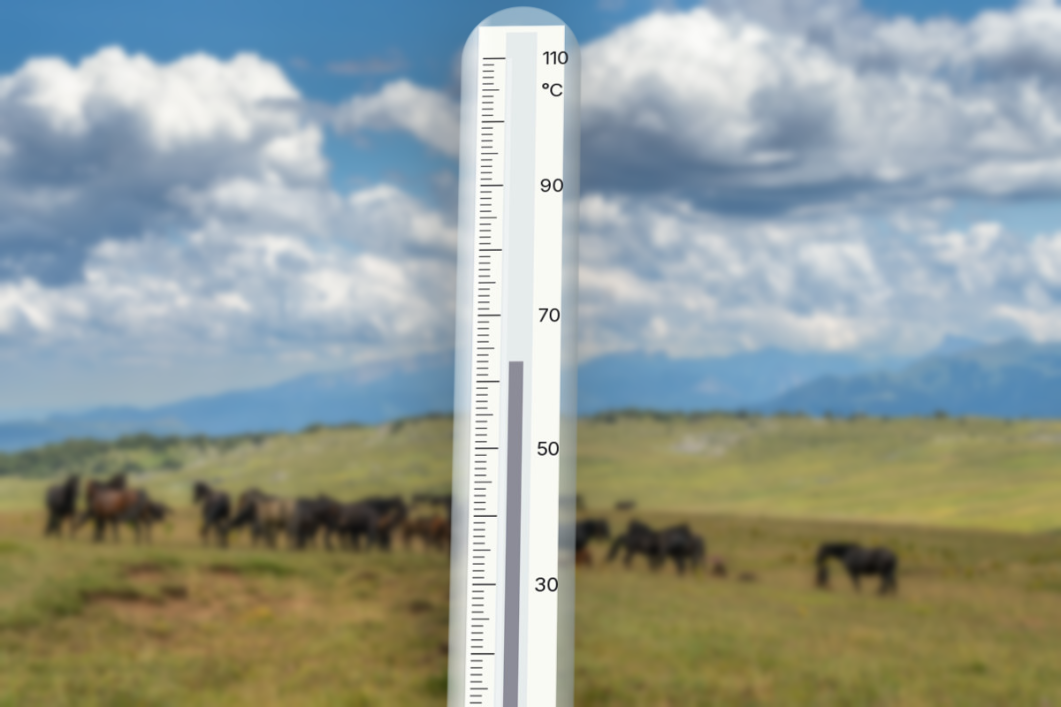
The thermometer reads 63°C
